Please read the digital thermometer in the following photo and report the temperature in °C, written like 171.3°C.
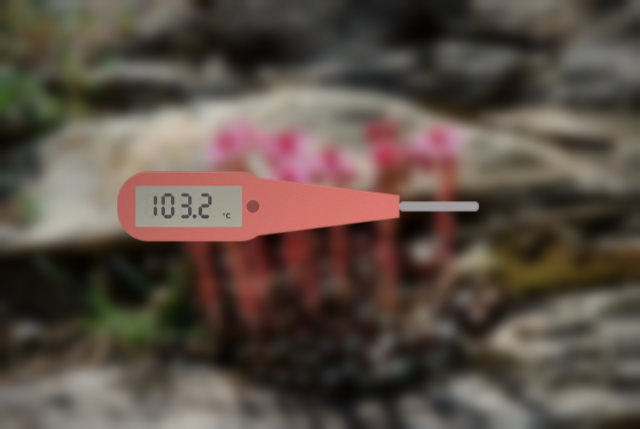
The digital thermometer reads 103.2°C
